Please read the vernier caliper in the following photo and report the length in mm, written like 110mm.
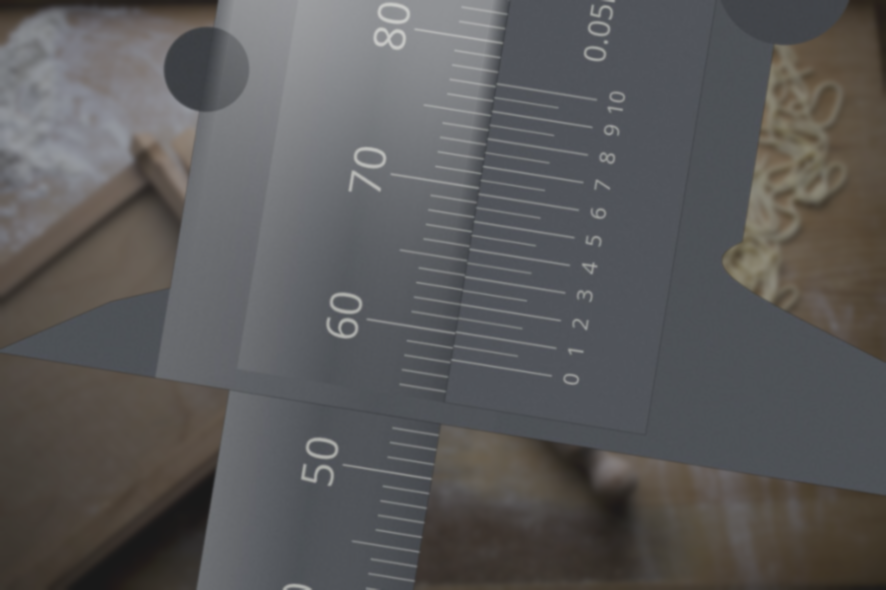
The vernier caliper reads 58.2mm
